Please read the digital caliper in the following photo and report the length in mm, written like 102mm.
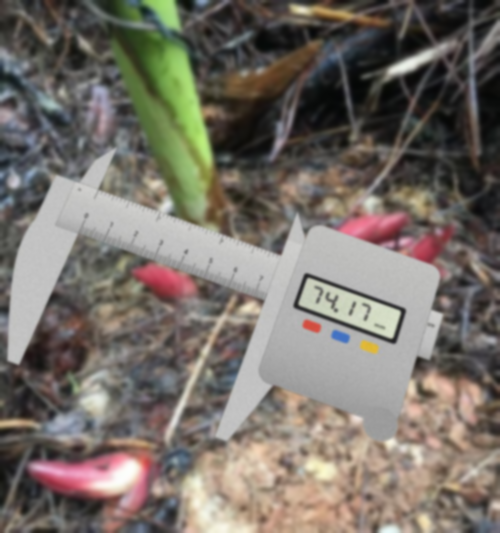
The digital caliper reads 74.17mm
